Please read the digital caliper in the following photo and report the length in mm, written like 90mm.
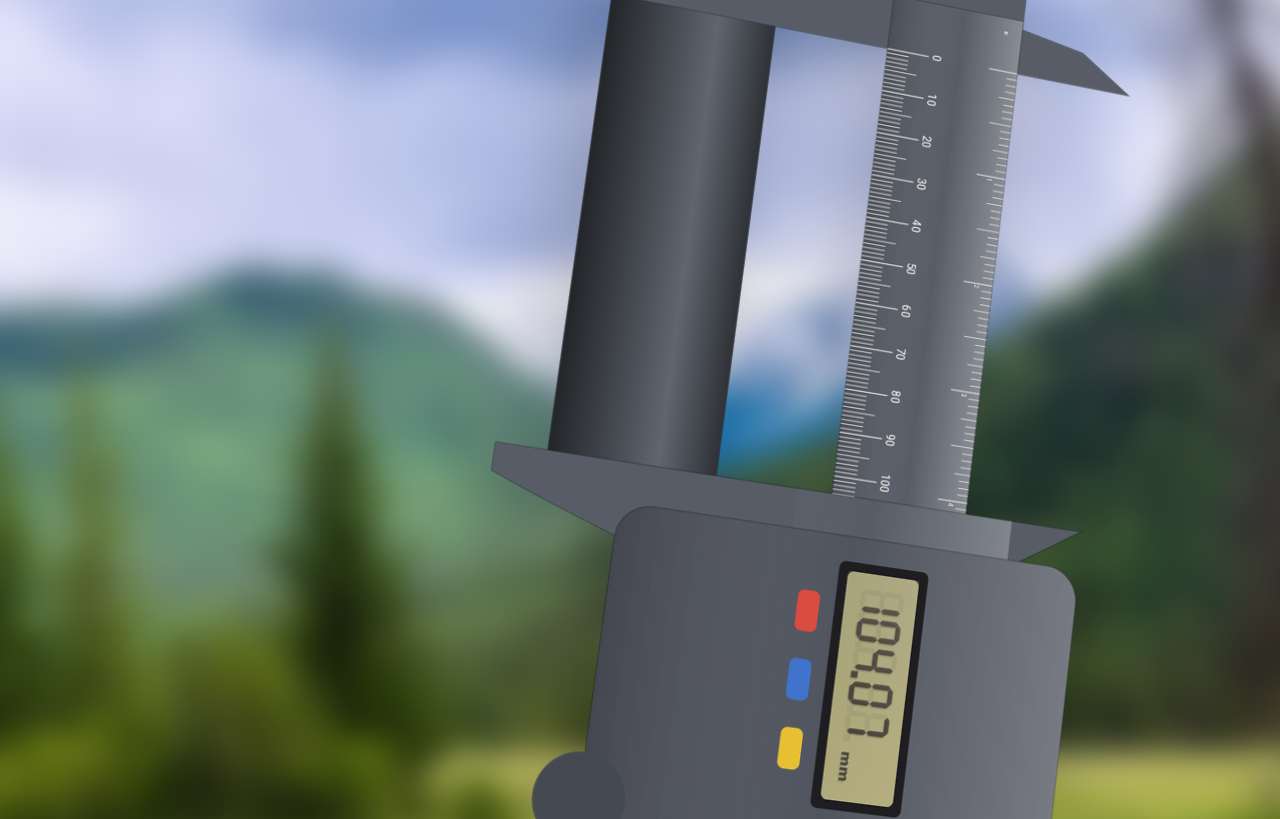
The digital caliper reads 104.07mm
